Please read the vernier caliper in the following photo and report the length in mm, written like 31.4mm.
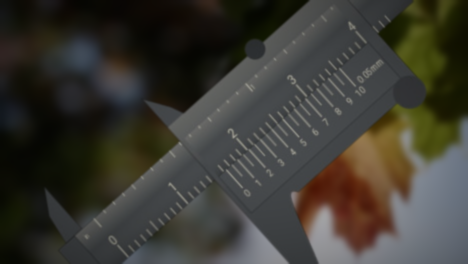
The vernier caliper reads 16.4mm
